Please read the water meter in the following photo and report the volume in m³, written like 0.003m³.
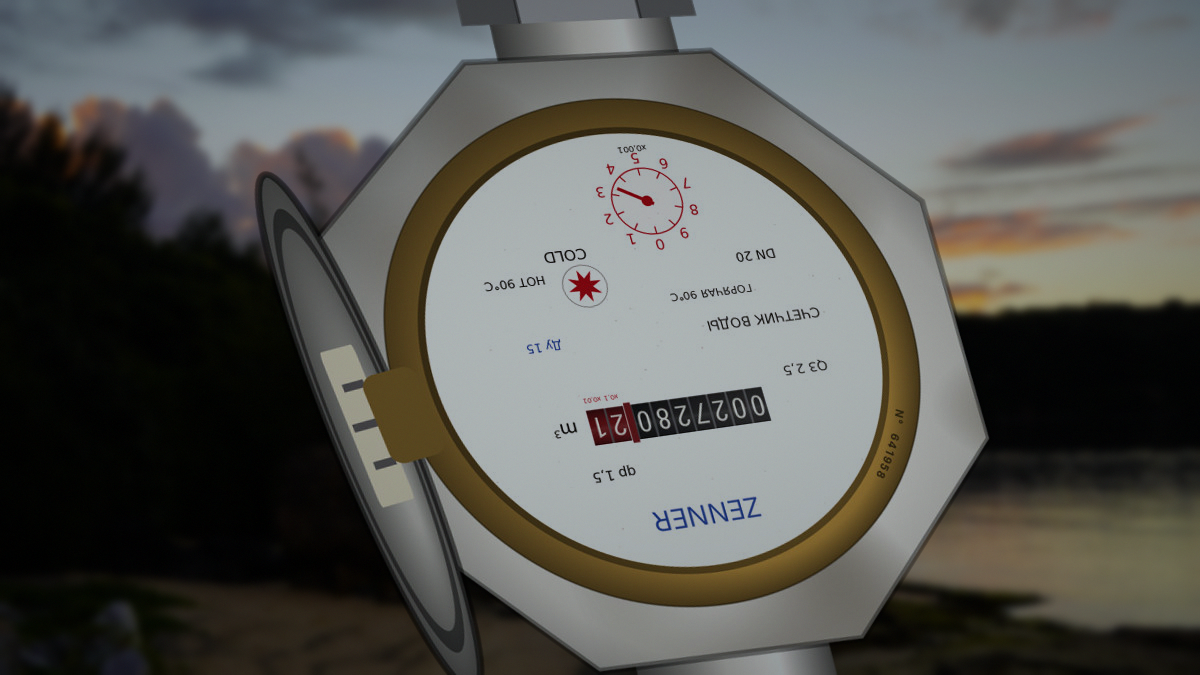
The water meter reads 27280.213m³
